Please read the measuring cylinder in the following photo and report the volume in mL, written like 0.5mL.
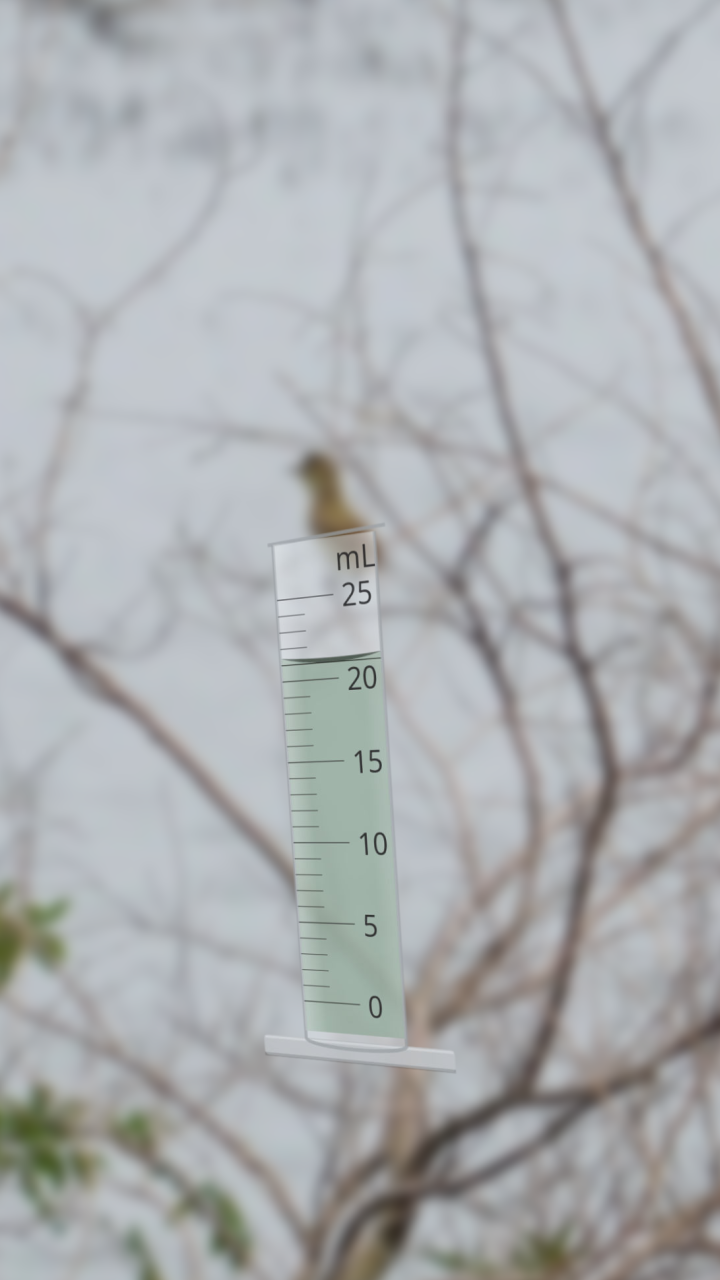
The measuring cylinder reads 21mL
